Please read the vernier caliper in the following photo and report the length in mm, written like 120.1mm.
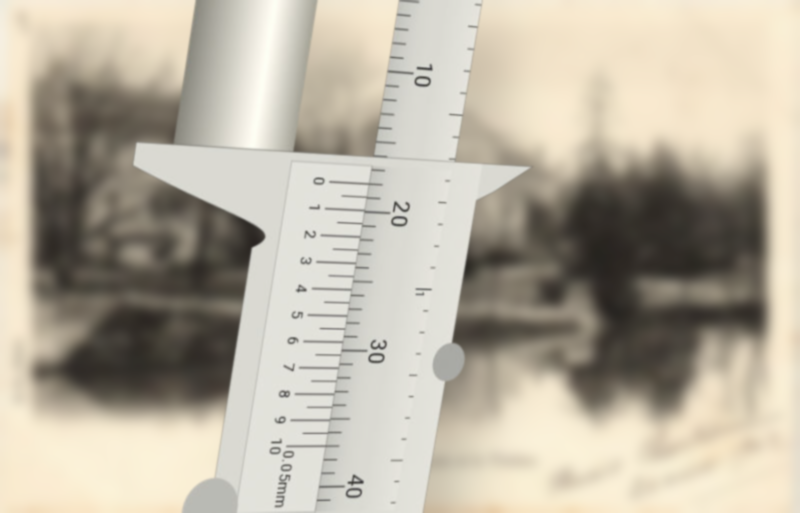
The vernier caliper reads 18.0mm
